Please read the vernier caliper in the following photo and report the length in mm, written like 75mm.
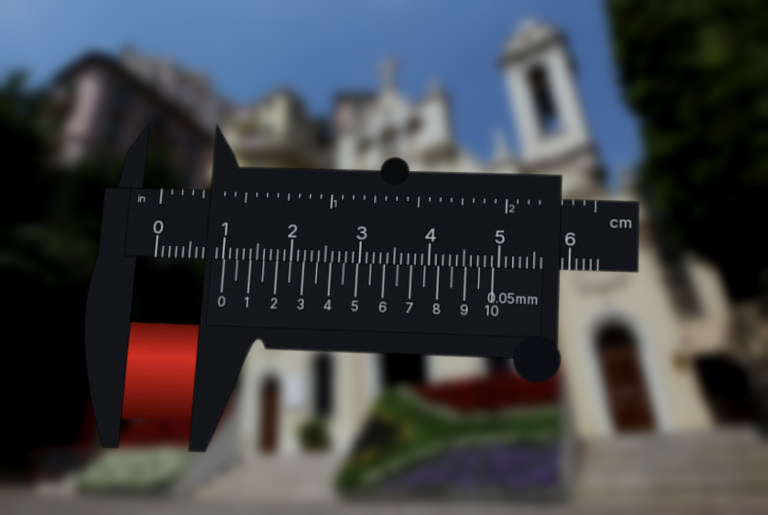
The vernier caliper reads 10.2mm
